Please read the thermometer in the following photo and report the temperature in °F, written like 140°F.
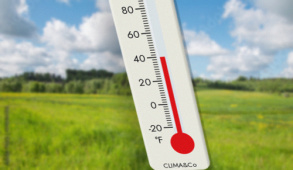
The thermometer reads 40°F
